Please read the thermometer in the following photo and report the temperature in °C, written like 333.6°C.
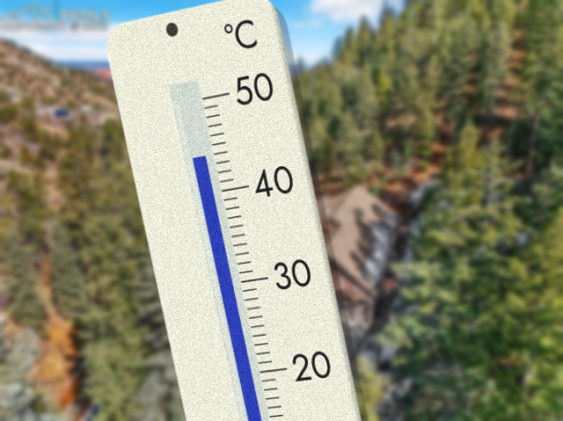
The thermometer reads 44°C
